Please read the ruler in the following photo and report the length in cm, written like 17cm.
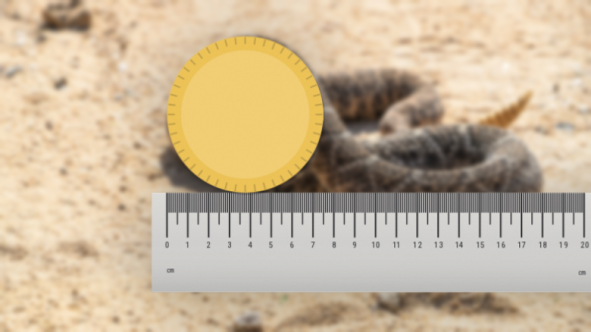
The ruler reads 7.5cm
